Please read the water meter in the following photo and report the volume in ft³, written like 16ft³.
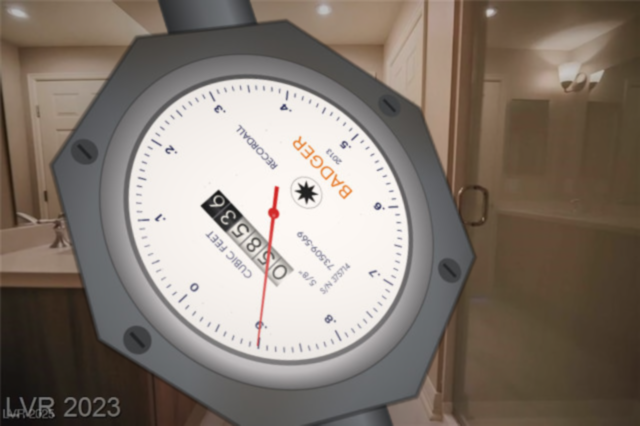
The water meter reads 58535.90ft³
